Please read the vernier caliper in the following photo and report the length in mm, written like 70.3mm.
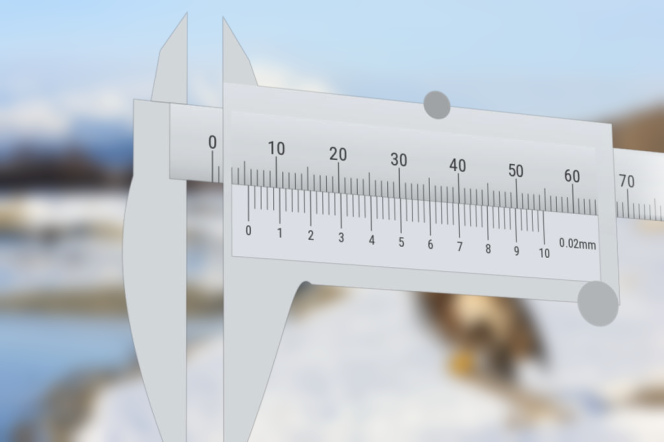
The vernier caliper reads 5.6mm
